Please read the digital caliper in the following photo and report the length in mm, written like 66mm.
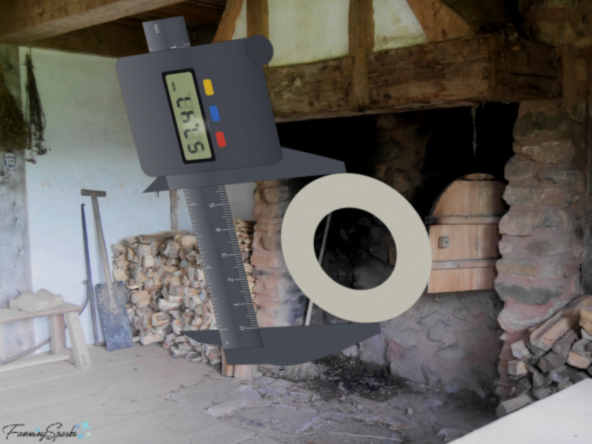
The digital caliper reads 57.47mm
